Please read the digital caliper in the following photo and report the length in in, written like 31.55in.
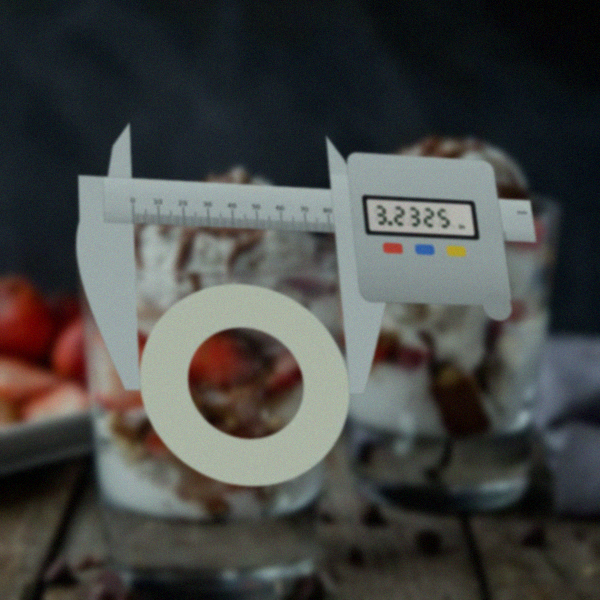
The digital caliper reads 3.2325in
